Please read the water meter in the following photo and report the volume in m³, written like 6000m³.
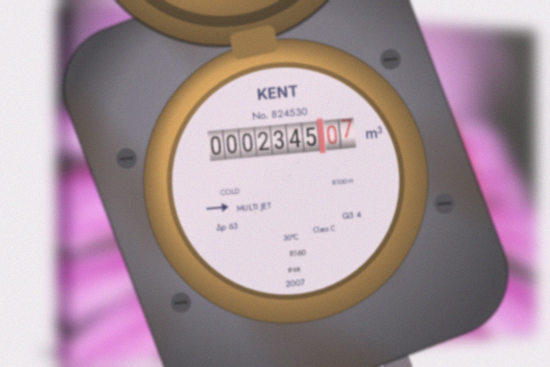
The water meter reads 2345.07m³
